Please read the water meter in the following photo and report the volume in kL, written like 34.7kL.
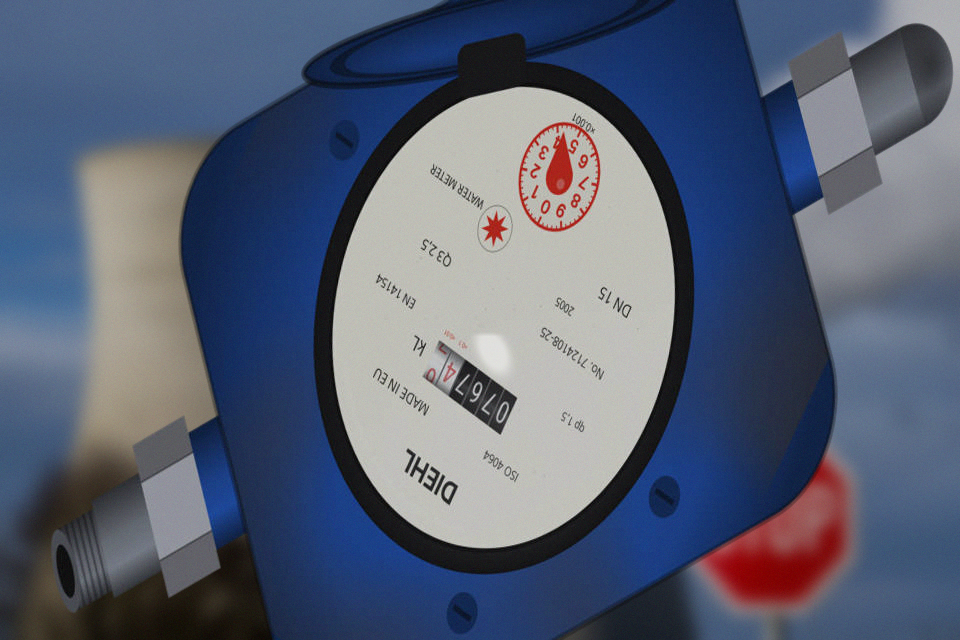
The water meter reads 767.464kL
